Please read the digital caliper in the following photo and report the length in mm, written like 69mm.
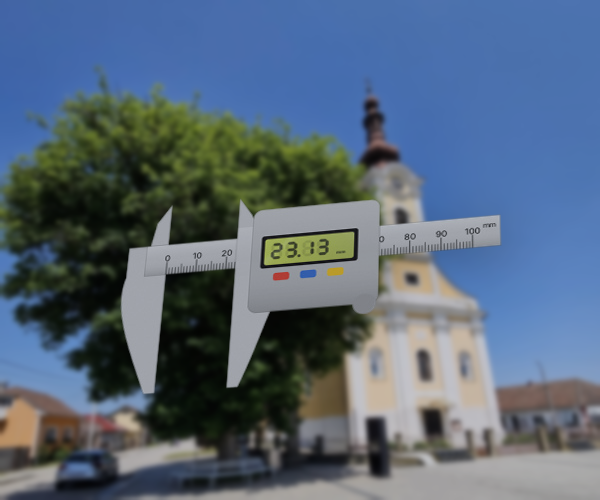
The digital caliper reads 23.13mm
